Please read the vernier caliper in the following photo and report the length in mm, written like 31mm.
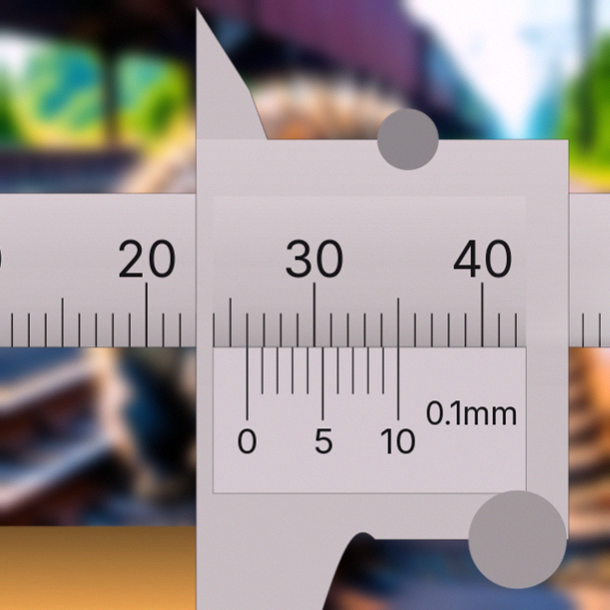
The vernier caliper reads 26.0mm
